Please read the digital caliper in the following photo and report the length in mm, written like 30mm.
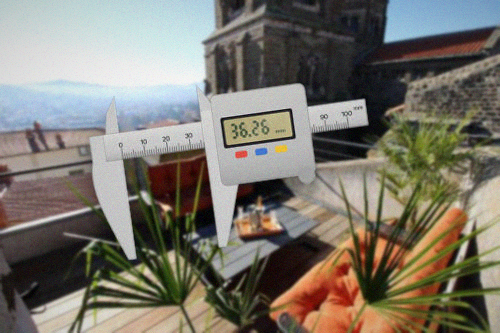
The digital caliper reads 36.26mm
